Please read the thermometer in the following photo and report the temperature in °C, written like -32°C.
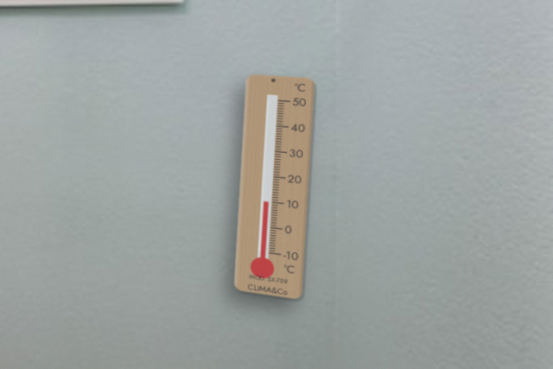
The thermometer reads 10°C
